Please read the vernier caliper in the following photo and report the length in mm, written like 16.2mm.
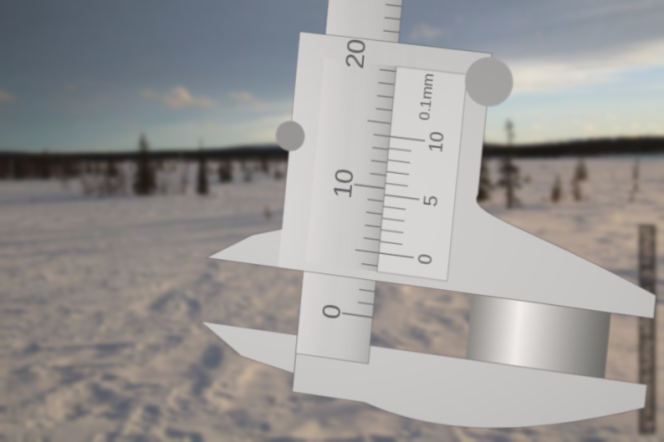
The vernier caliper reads 5.0mm
